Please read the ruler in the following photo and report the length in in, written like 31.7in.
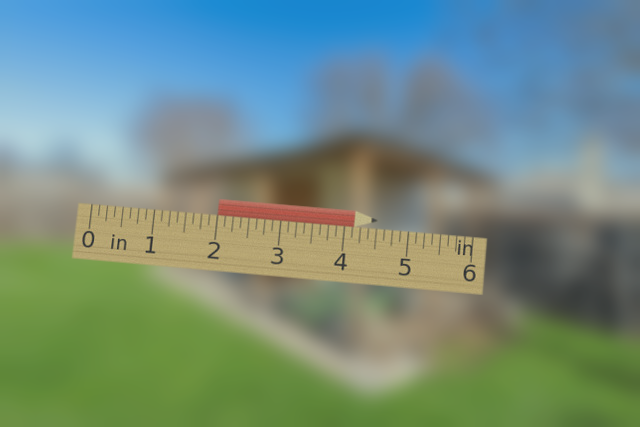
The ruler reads 2.5in
